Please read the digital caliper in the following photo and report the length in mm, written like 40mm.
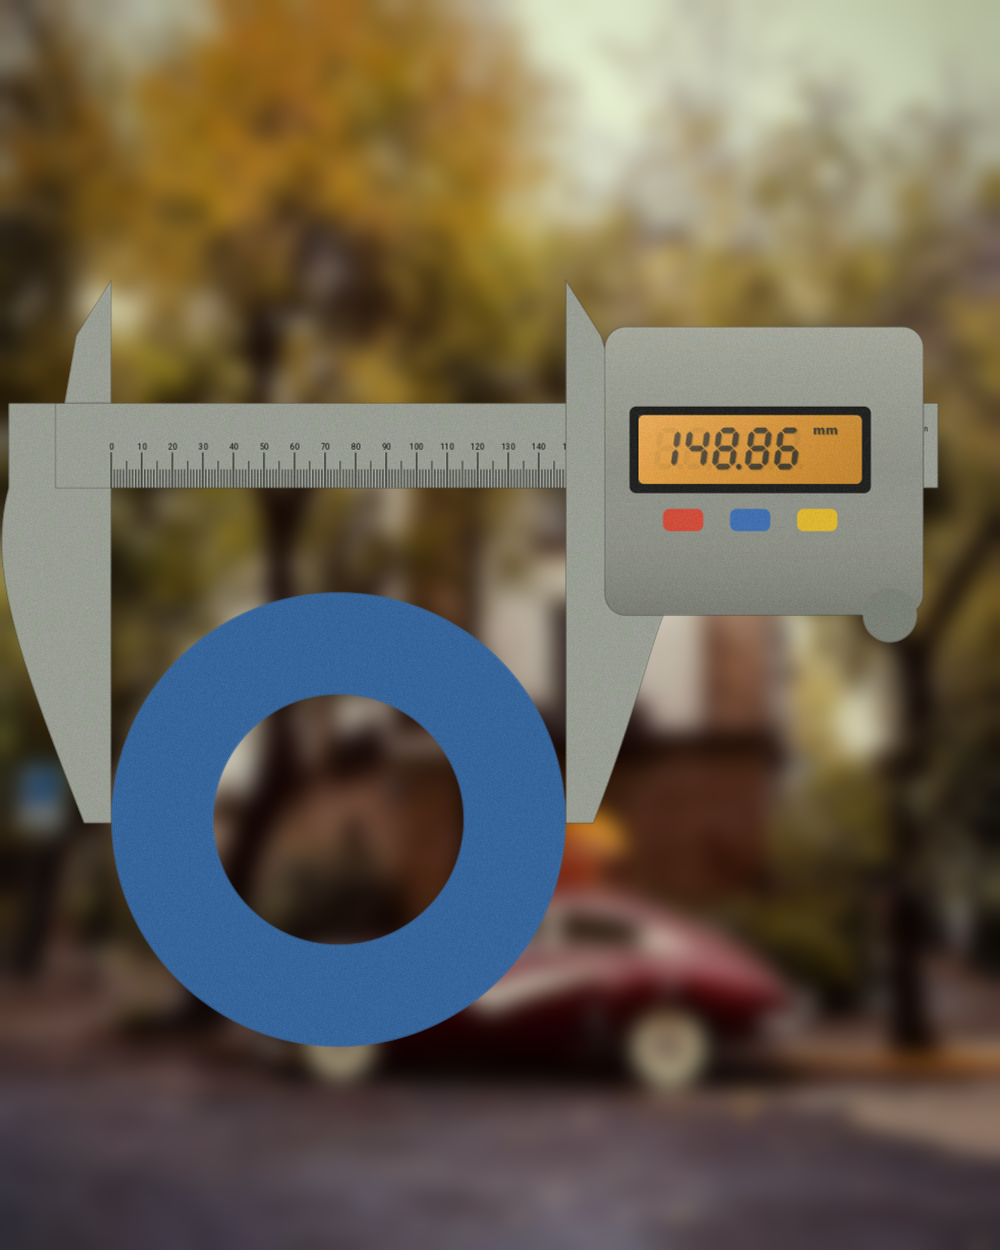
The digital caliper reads 148.86mm
